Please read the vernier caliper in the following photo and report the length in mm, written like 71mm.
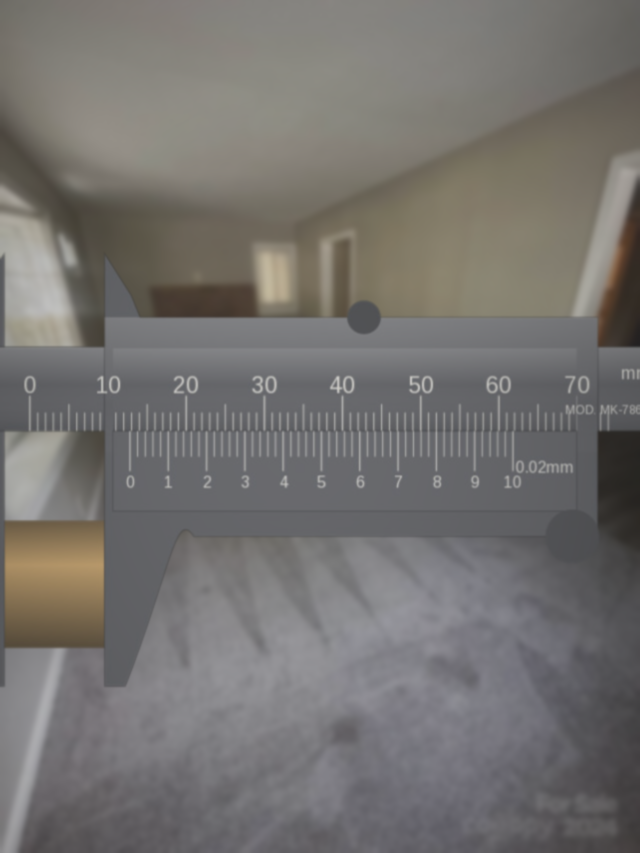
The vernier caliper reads 12.8mm
